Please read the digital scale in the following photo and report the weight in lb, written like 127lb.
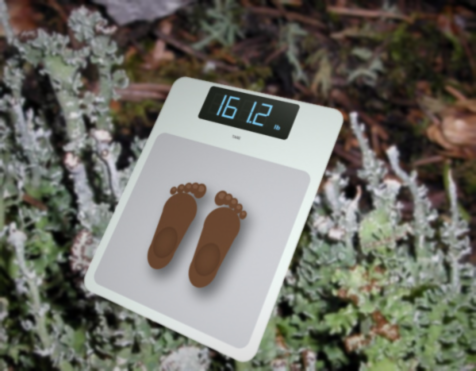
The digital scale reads 161.2lb
